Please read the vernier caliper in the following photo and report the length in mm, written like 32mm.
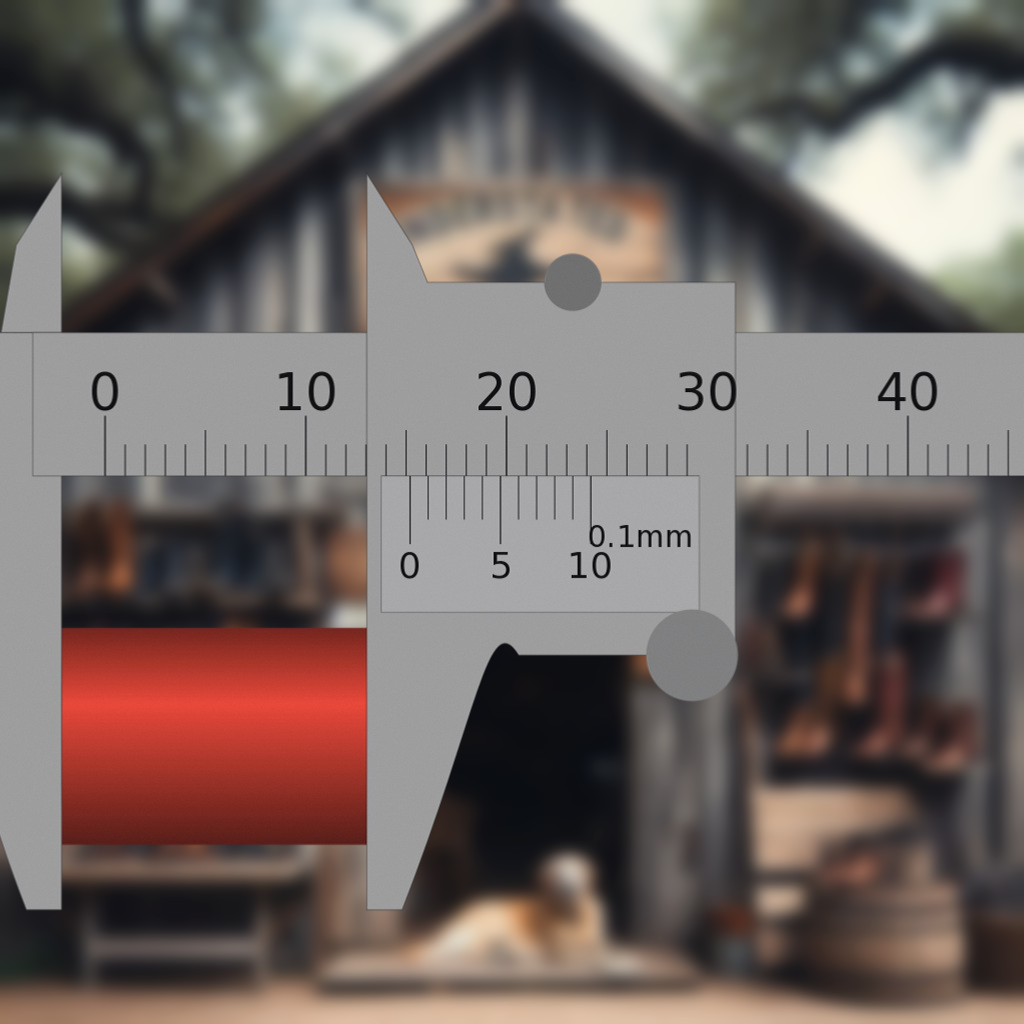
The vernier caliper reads 15.2mm
